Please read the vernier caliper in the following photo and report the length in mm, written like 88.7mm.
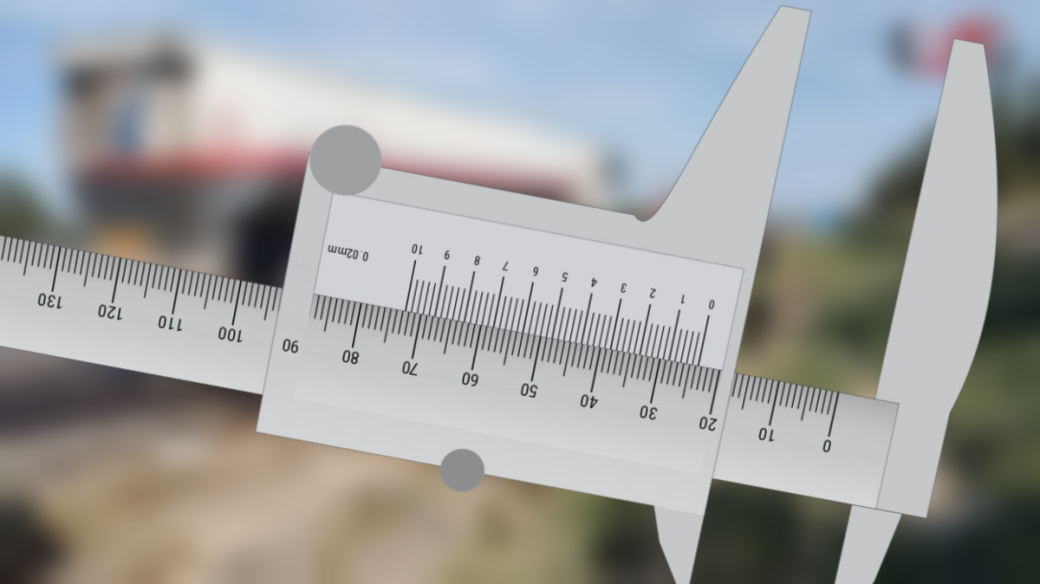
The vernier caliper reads 23.6mm
